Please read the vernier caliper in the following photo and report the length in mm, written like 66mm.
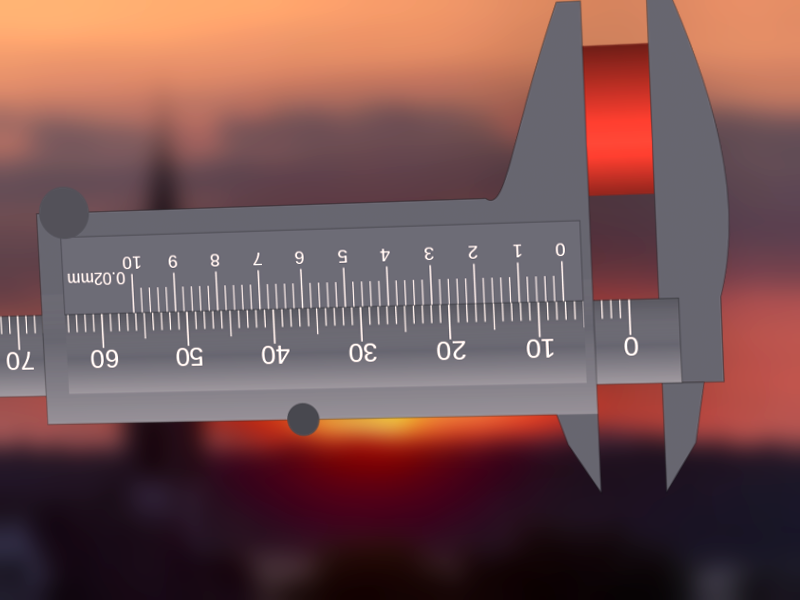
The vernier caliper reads 7.2mm
